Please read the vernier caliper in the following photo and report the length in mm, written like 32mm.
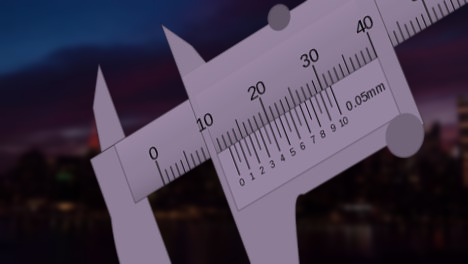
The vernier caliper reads 12.4mm
